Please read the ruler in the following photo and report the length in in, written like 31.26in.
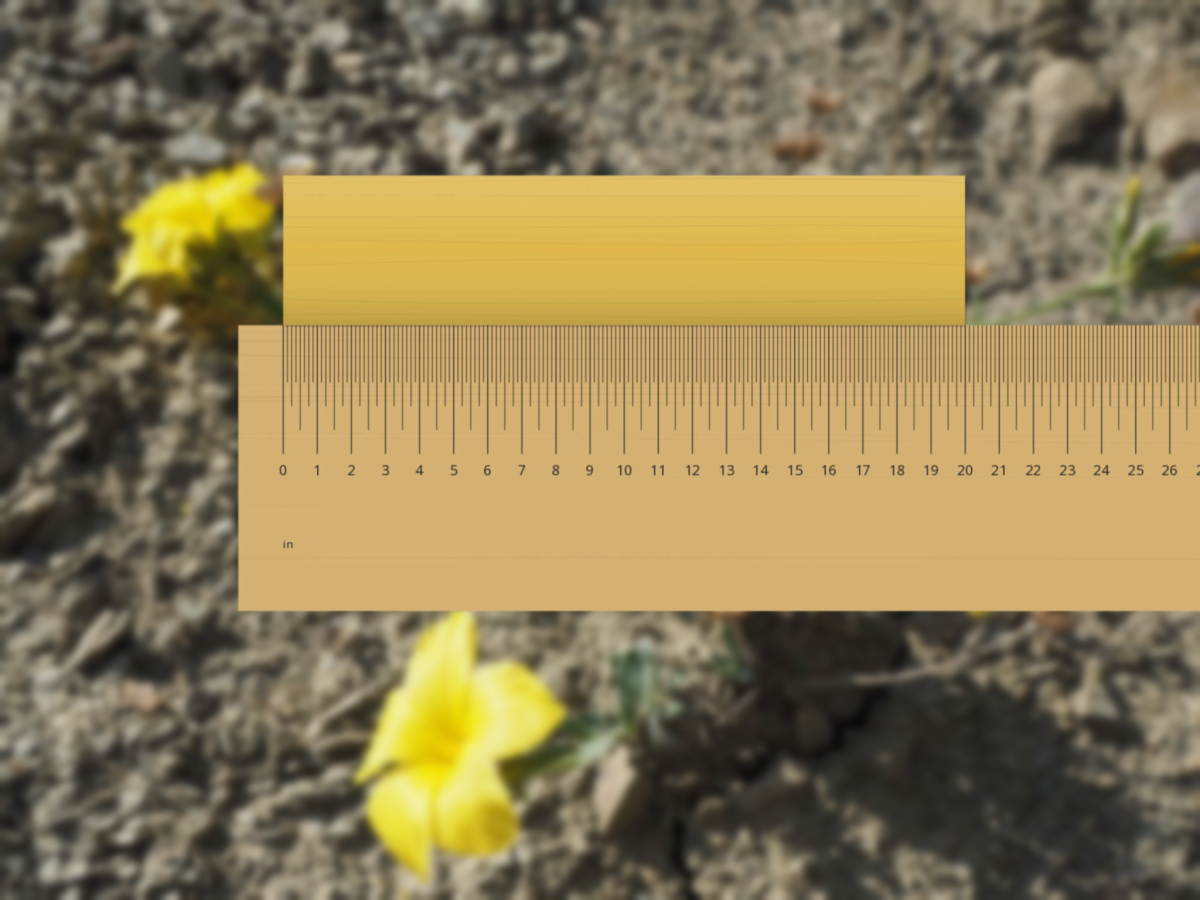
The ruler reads 20in
